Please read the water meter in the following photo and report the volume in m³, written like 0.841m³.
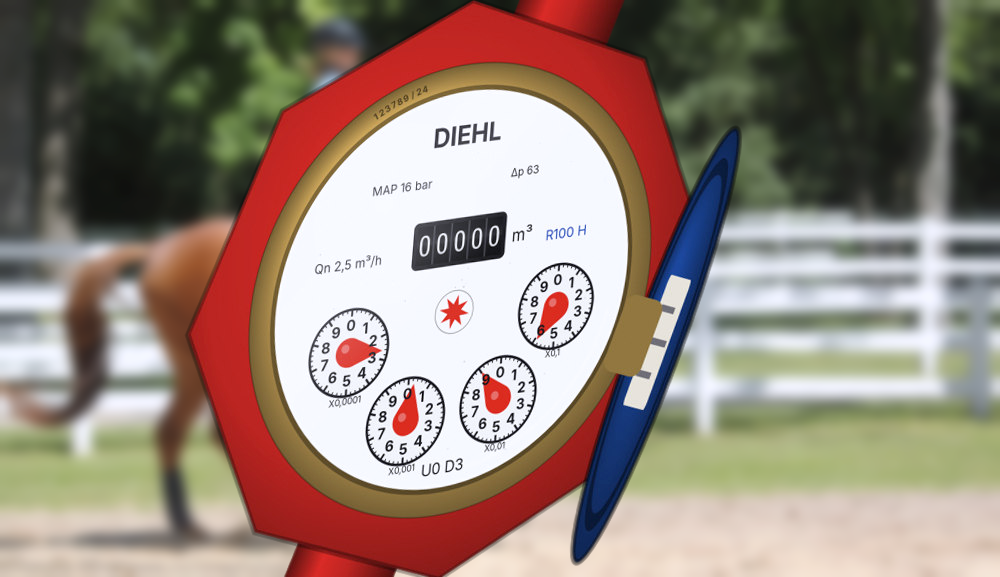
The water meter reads 0.5902m³
